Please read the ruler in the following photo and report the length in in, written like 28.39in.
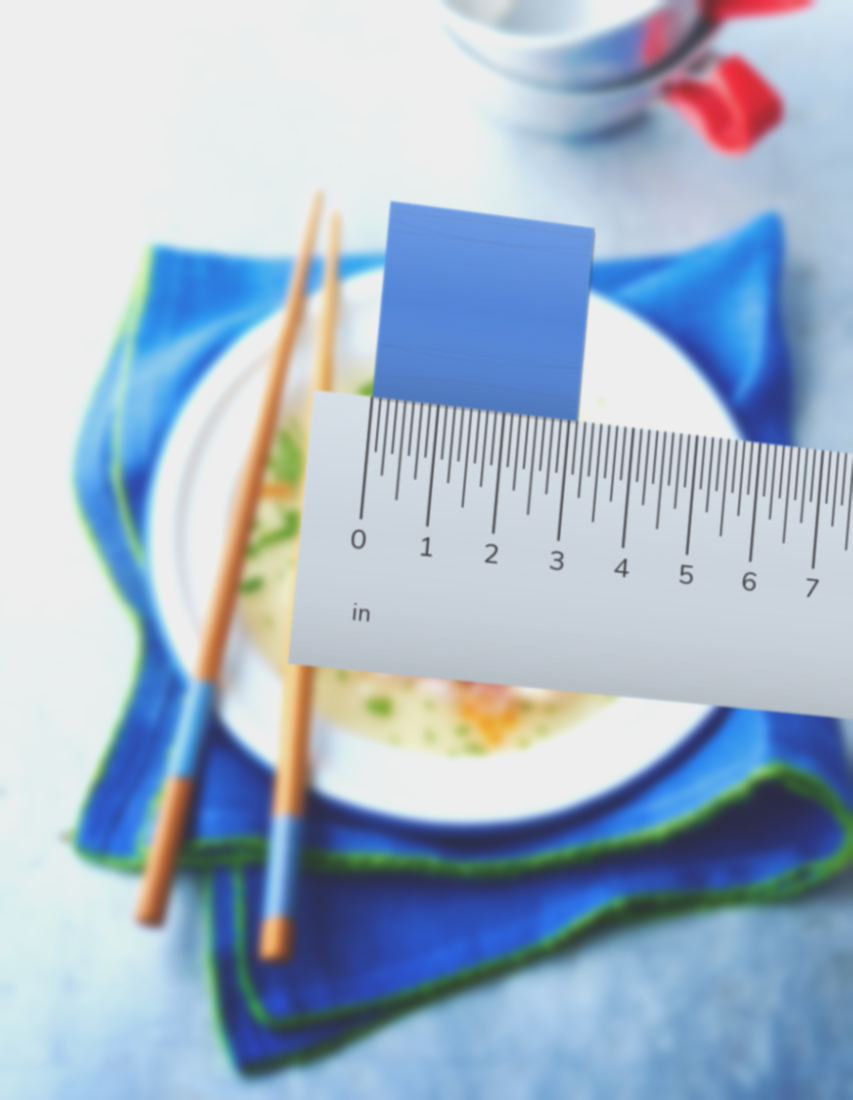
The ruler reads 3.125in
